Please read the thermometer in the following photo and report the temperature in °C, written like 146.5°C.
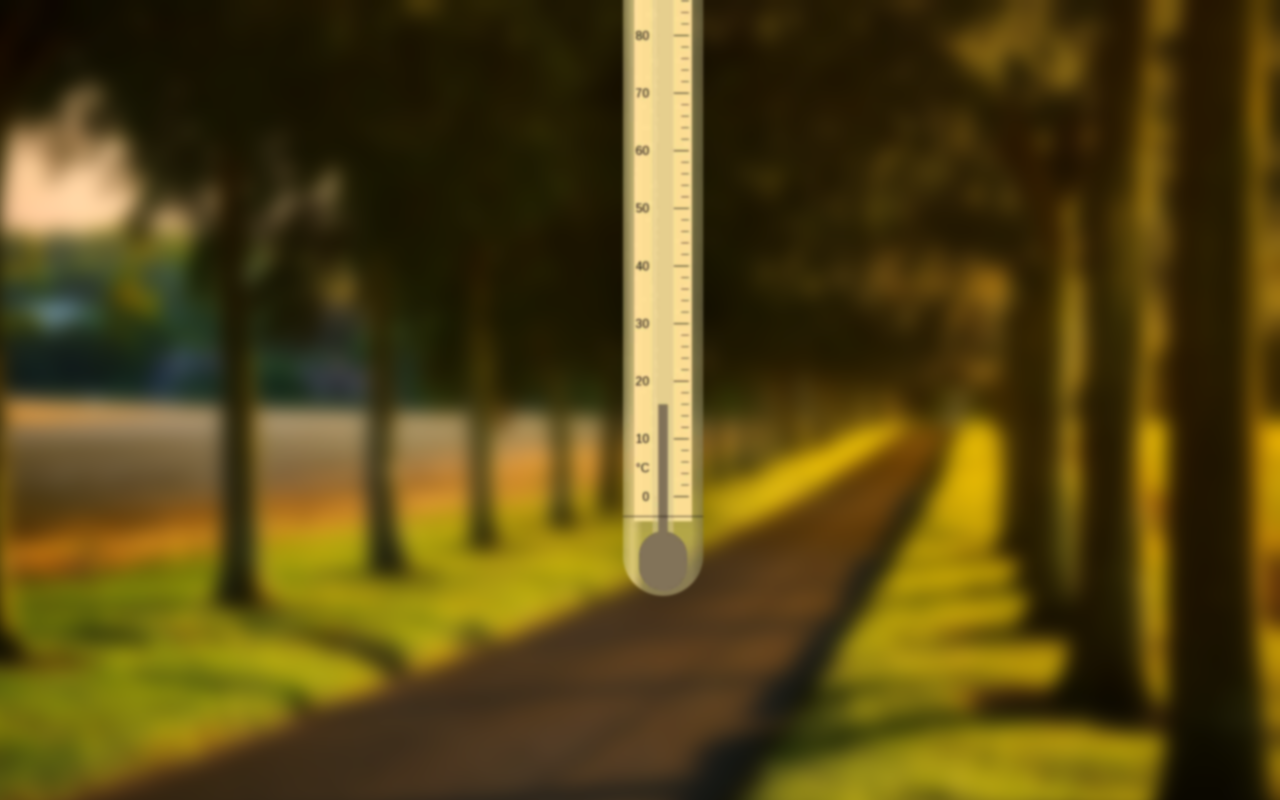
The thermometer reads 16°C
